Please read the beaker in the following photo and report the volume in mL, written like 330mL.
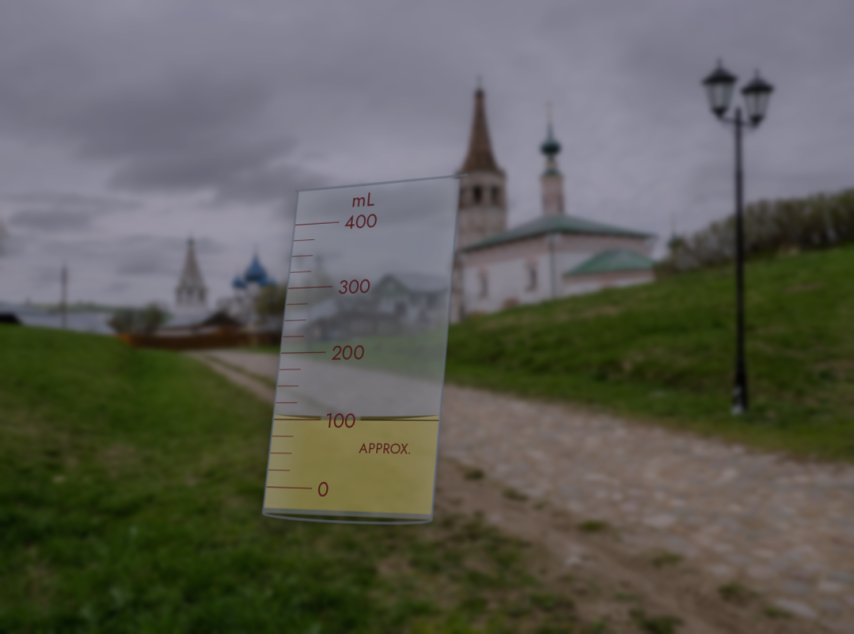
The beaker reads 100mL
